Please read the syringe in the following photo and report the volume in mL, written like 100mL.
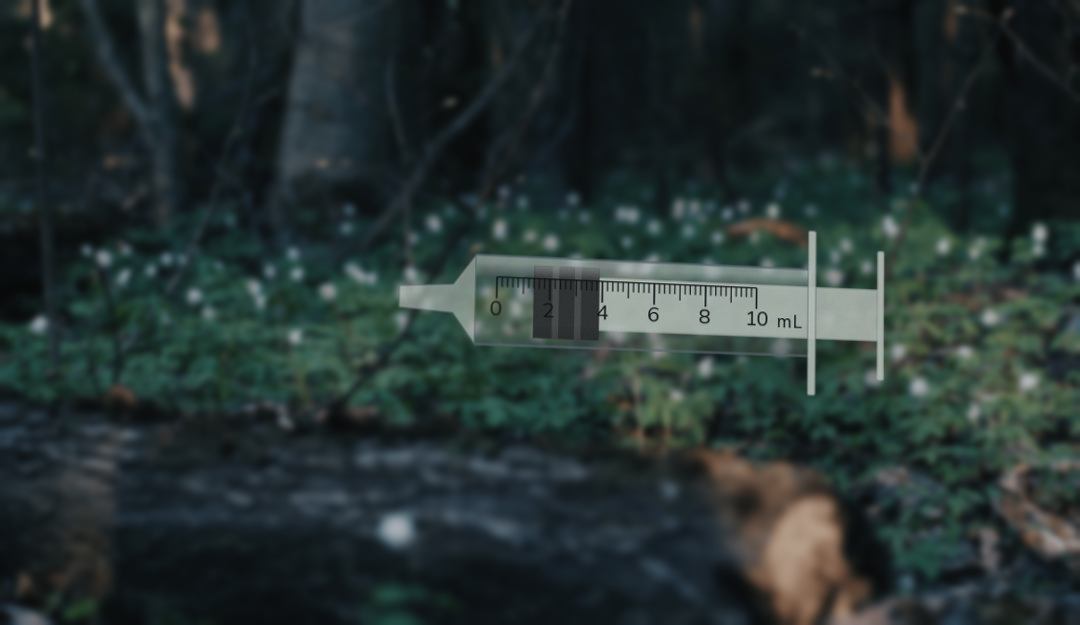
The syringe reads 1.4mL
